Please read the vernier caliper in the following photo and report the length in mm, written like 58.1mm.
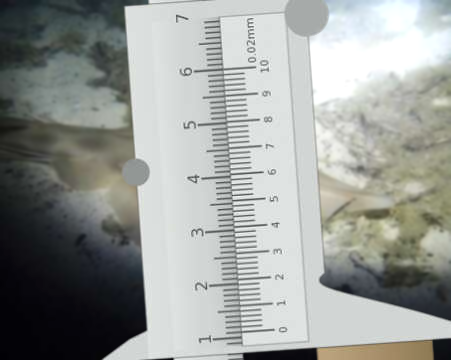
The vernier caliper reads 11.0mm
